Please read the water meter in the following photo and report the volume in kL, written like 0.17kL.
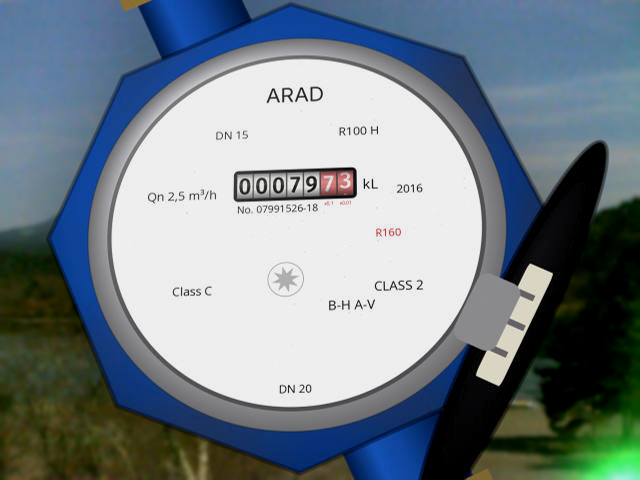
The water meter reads 79.73kL
